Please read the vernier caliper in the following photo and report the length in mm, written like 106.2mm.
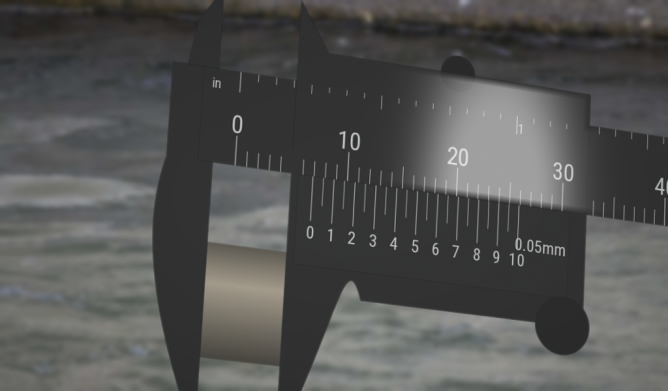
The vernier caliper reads 6.9mm
